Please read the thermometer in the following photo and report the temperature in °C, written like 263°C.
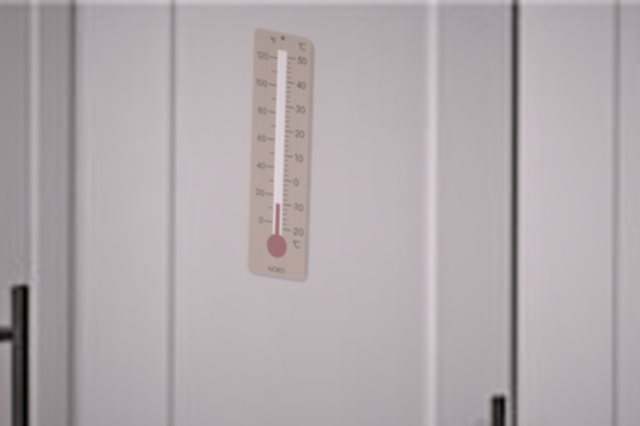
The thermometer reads -10°C
